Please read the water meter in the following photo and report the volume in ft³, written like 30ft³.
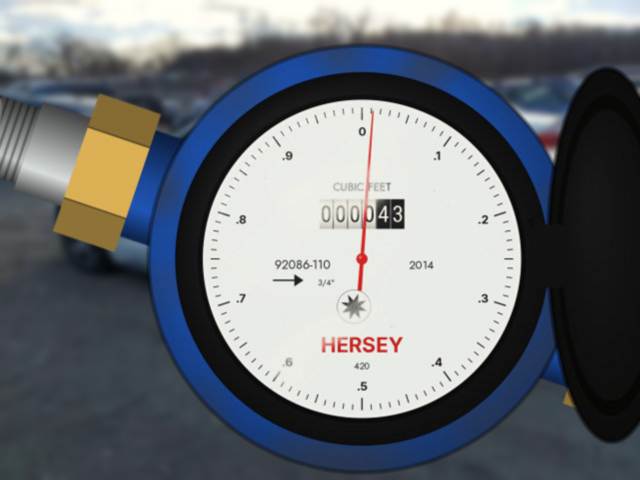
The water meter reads 43.01ft³
